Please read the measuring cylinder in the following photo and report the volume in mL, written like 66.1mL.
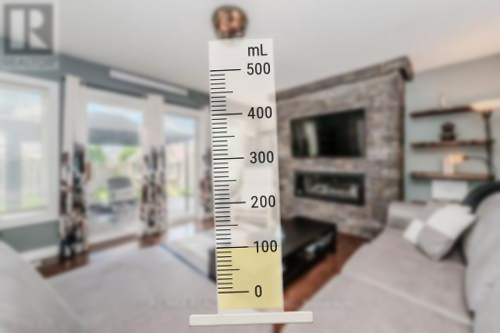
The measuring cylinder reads 100mL
